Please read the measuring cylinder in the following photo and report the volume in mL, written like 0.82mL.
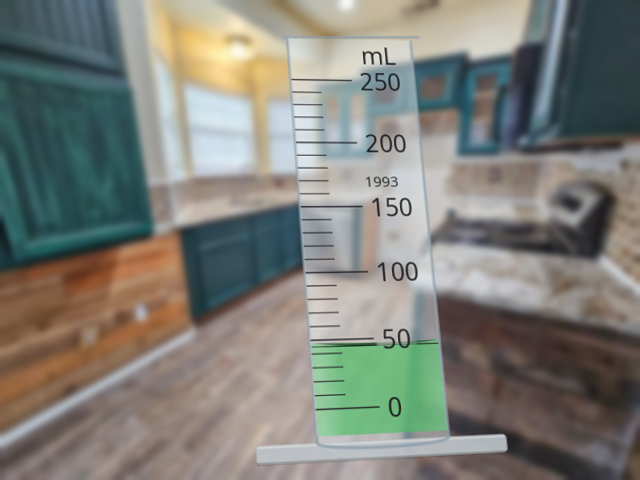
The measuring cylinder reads 45mL
